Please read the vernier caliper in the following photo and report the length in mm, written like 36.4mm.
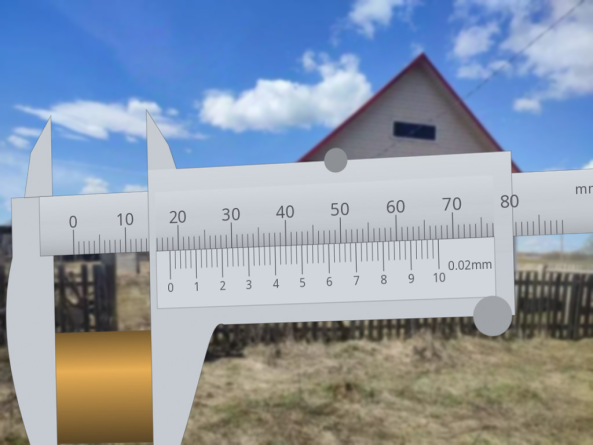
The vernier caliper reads 18.4mm
